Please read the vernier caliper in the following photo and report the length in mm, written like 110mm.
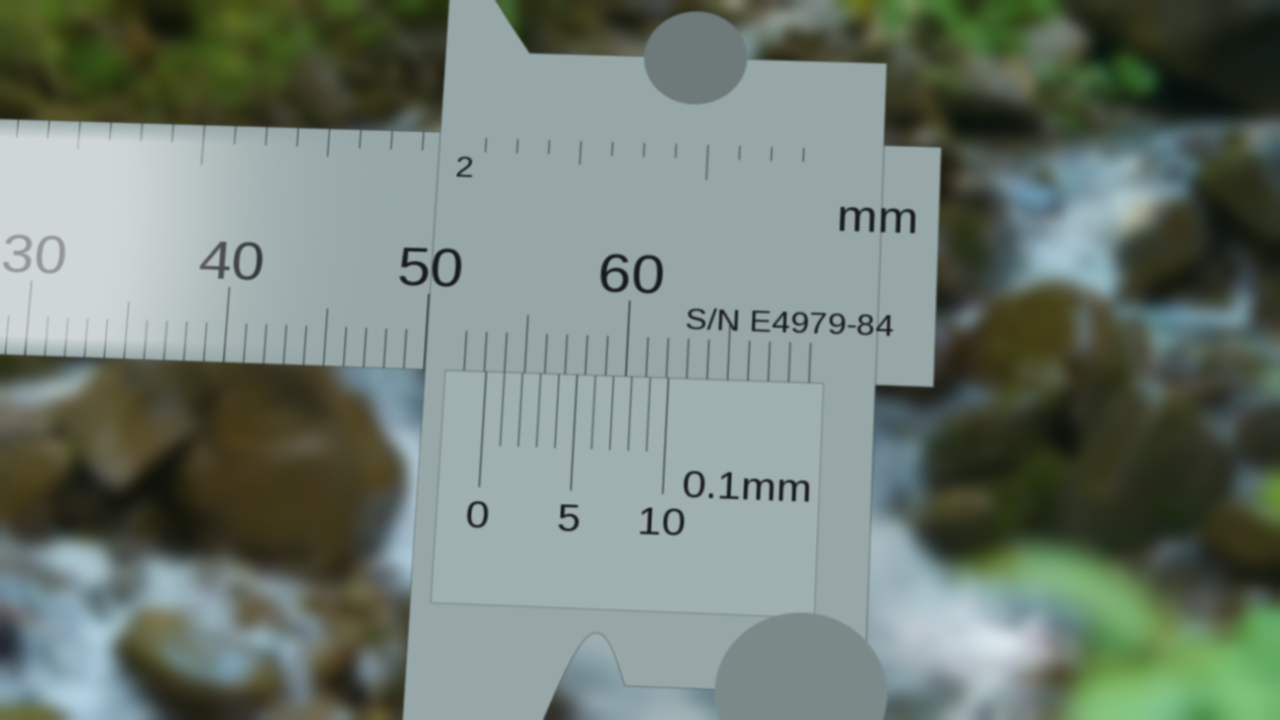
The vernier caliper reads 53.1mm
